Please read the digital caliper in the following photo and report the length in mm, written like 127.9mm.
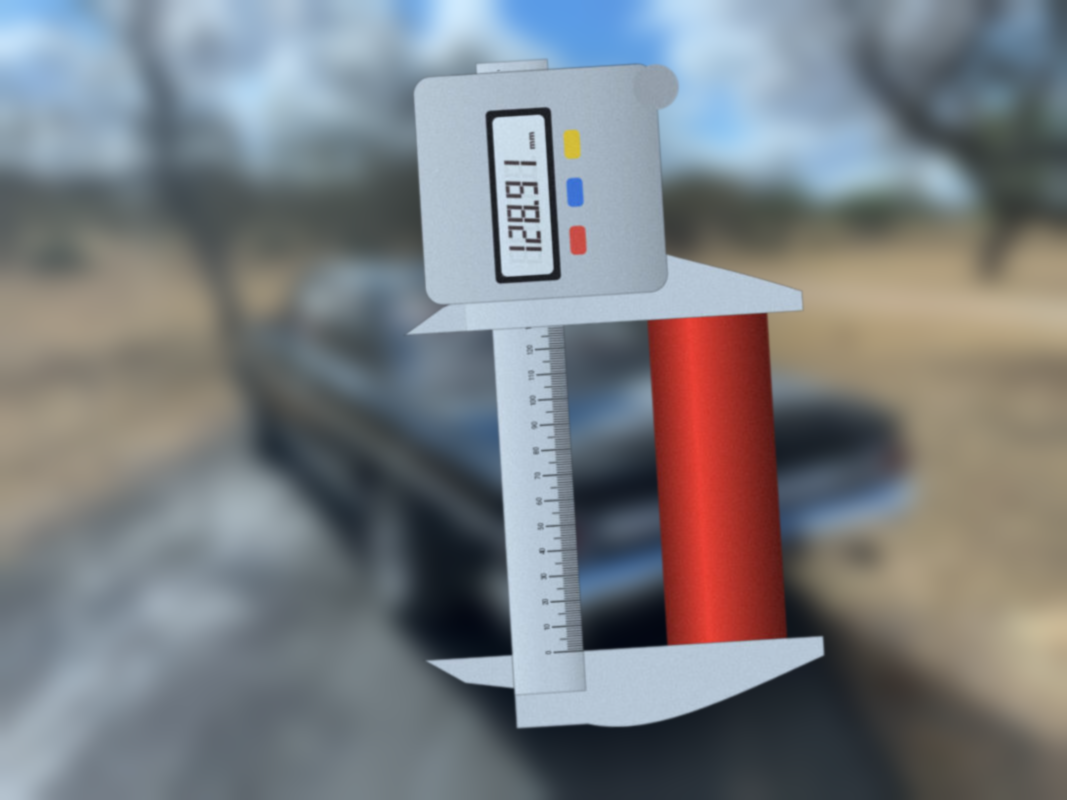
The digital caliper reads 128.91mm
